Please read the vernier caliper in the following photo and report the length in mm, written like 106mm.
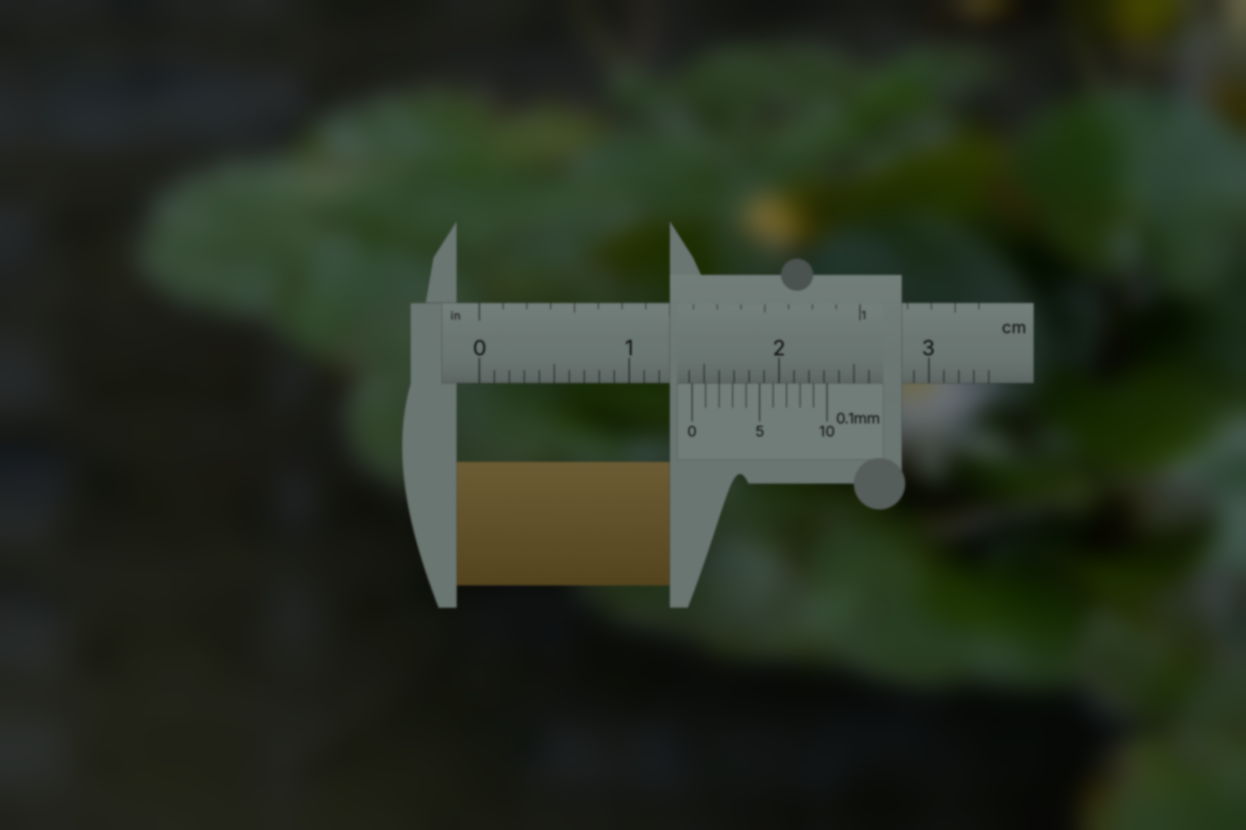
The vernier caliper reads 14.2mm
